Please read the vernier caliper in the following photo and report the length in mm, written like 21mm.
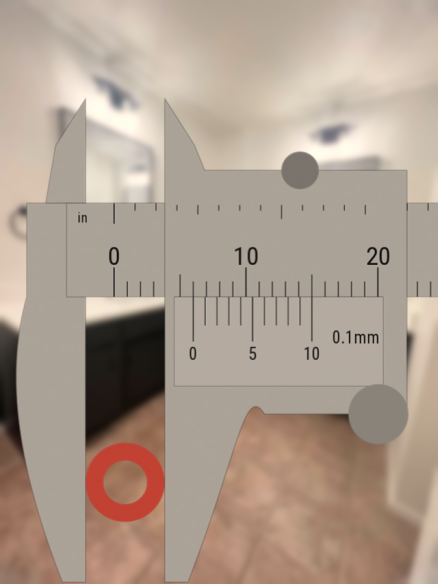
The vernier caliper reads 6.0mm
